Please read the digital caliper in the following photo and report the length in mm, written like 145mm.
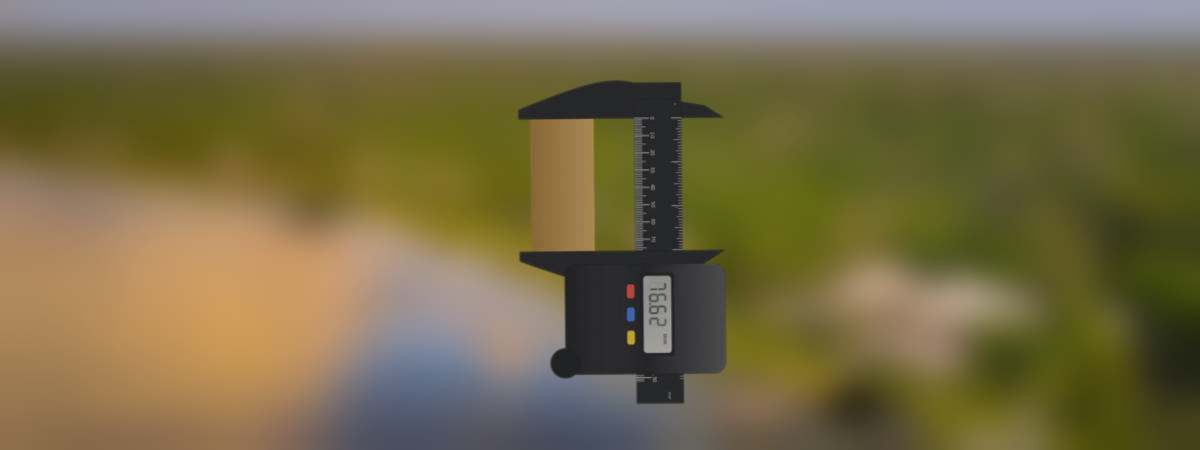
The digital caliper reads 76.62mm
